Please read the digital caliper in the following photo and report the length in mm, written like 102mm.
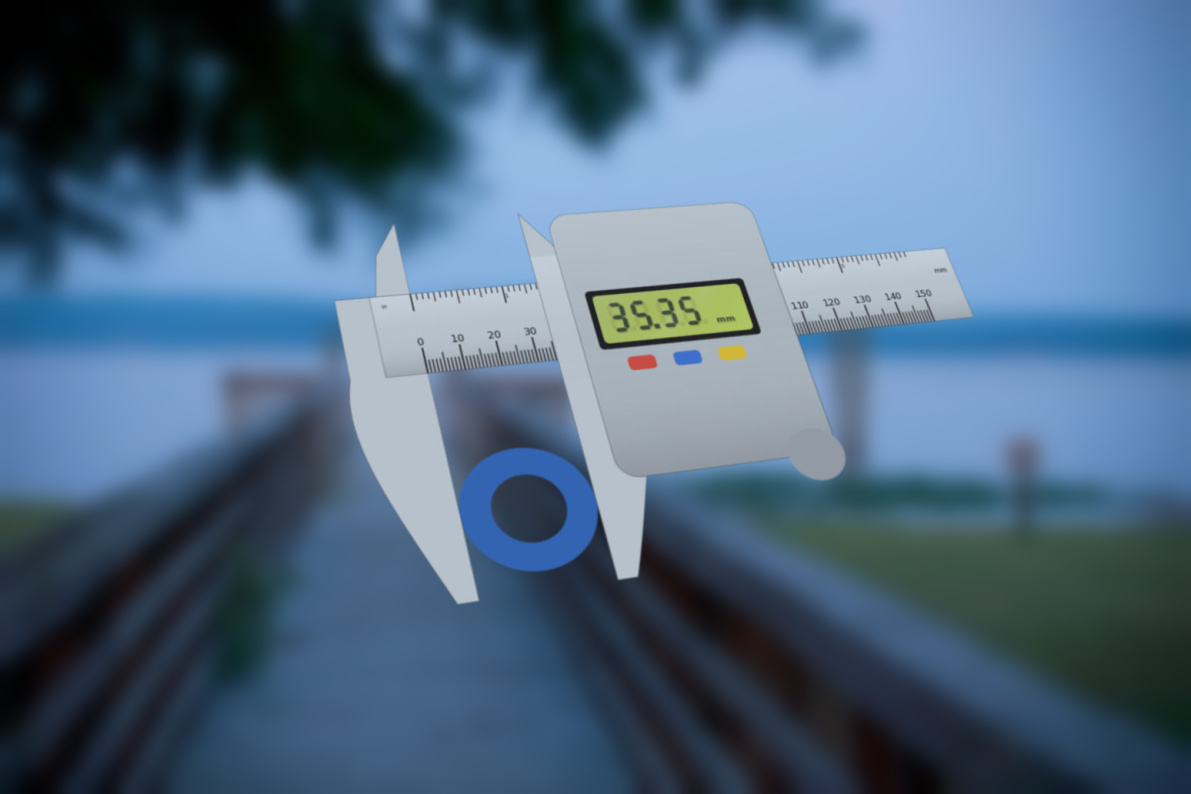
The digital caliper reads 35.35mm
